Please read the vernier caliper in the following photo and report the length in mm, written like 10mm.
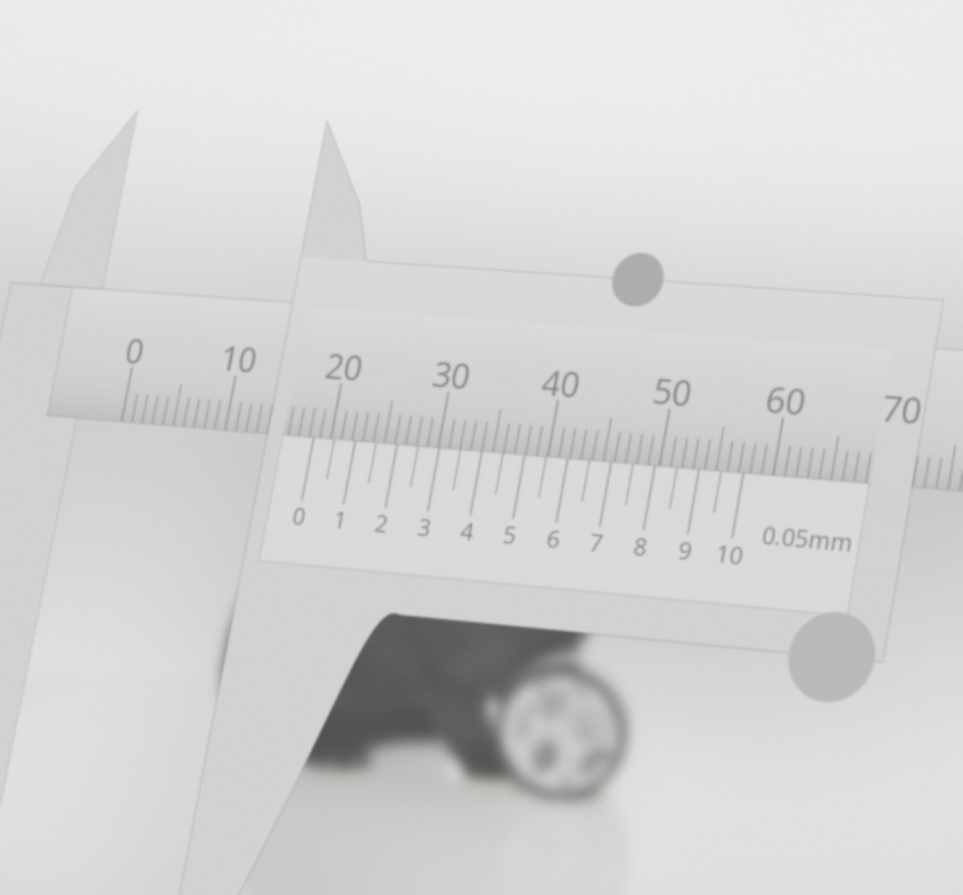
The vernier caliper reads 18.4mm
